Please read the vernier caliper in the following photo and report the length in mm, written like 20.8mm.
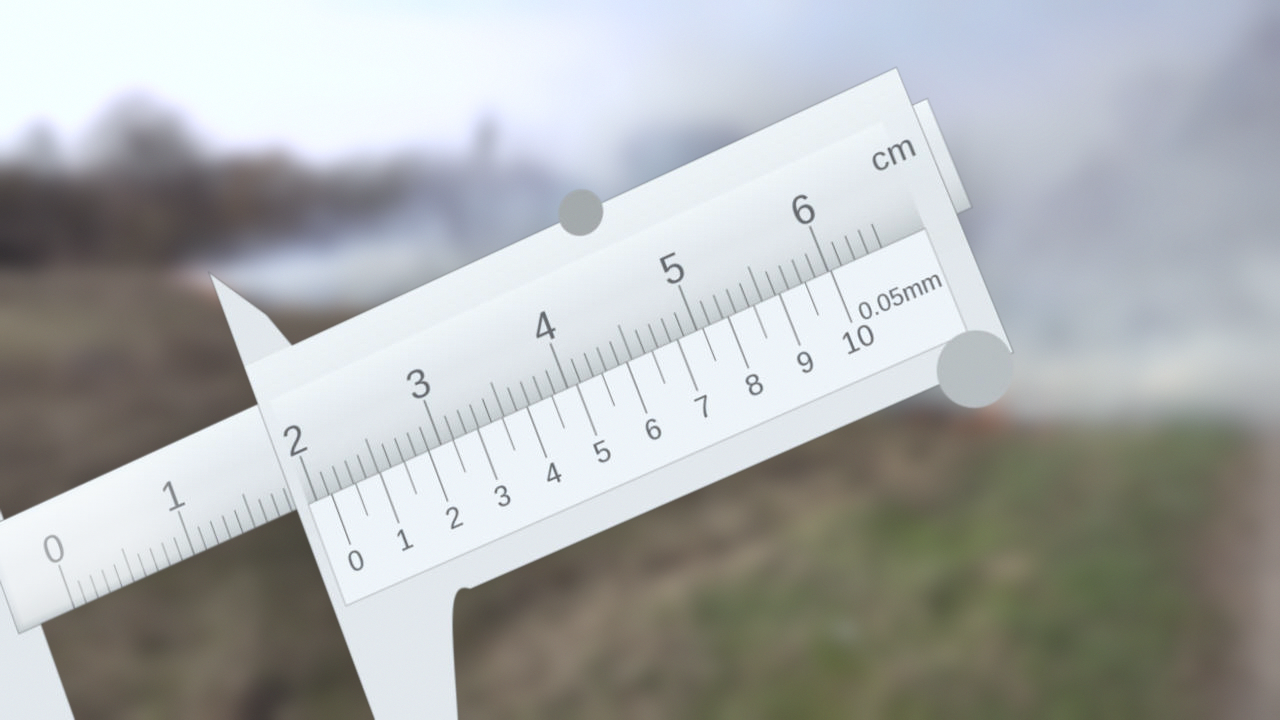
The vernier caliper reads 21.2mm
